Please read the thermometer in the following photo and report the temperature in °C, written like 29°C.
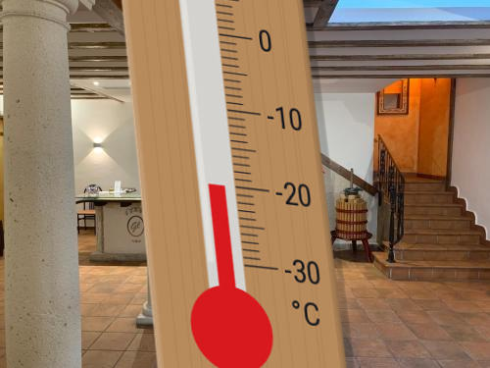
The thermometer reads -20°C
